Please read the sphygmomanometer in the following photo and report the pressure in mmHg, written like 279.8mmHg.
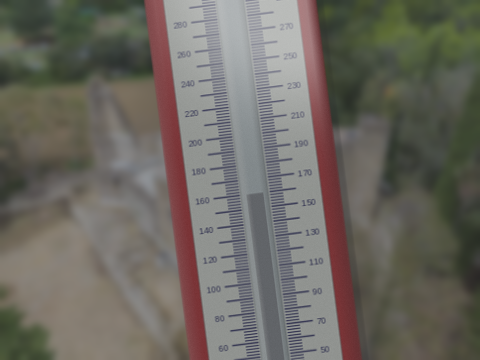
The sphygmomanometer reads 160mmHg
